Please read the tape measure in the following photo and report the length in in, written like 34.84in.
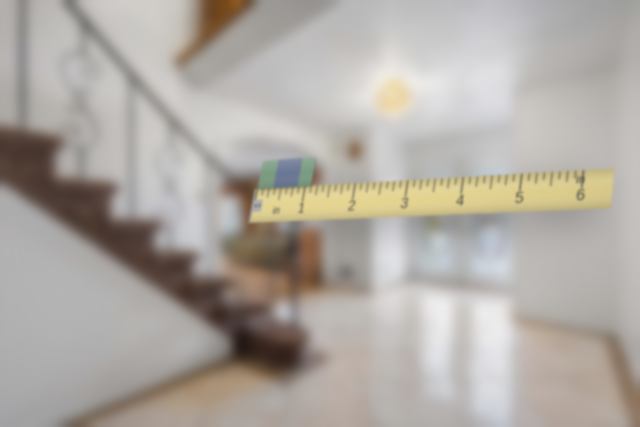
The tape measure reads 1.125in
